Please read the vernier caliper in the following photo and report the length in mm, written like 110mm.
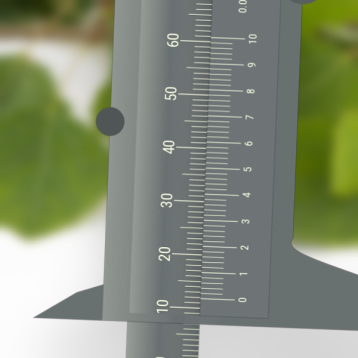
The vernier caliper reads 11.8mm
